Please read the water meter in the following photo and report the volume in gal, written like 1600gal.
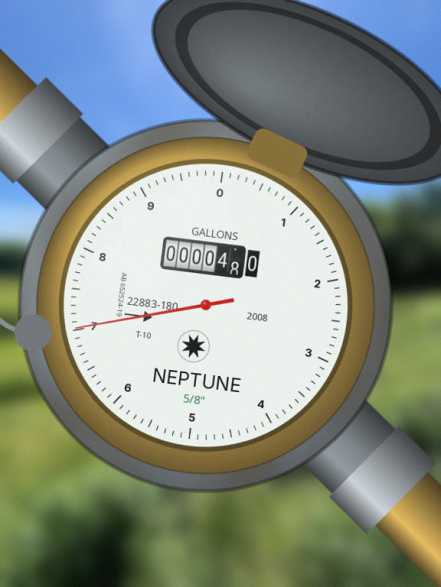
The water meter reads 477.0gal
